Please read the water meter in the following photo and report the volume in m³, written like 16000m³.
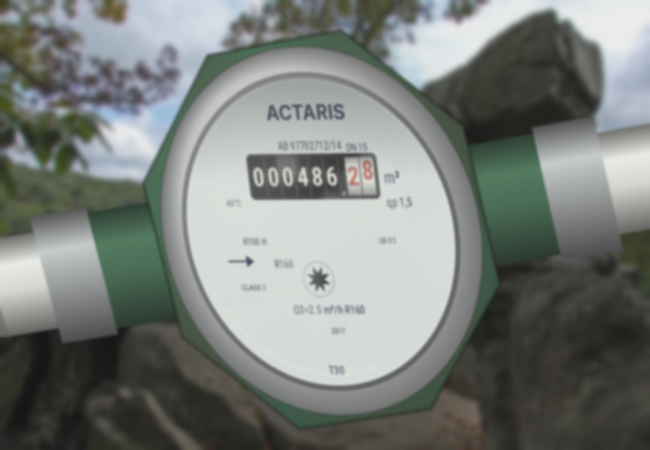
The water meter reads 486.28m³
